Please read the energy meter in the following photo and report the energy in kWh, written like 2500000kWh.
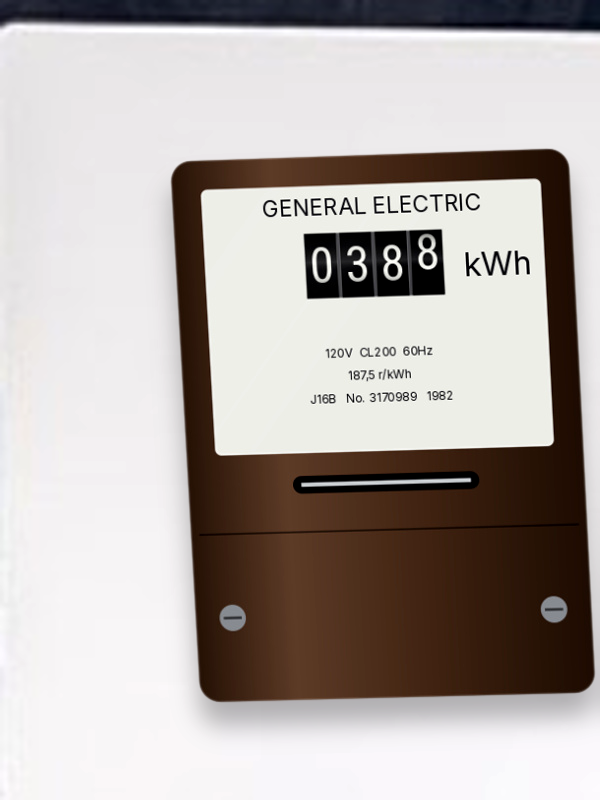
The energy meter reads 388kWh
